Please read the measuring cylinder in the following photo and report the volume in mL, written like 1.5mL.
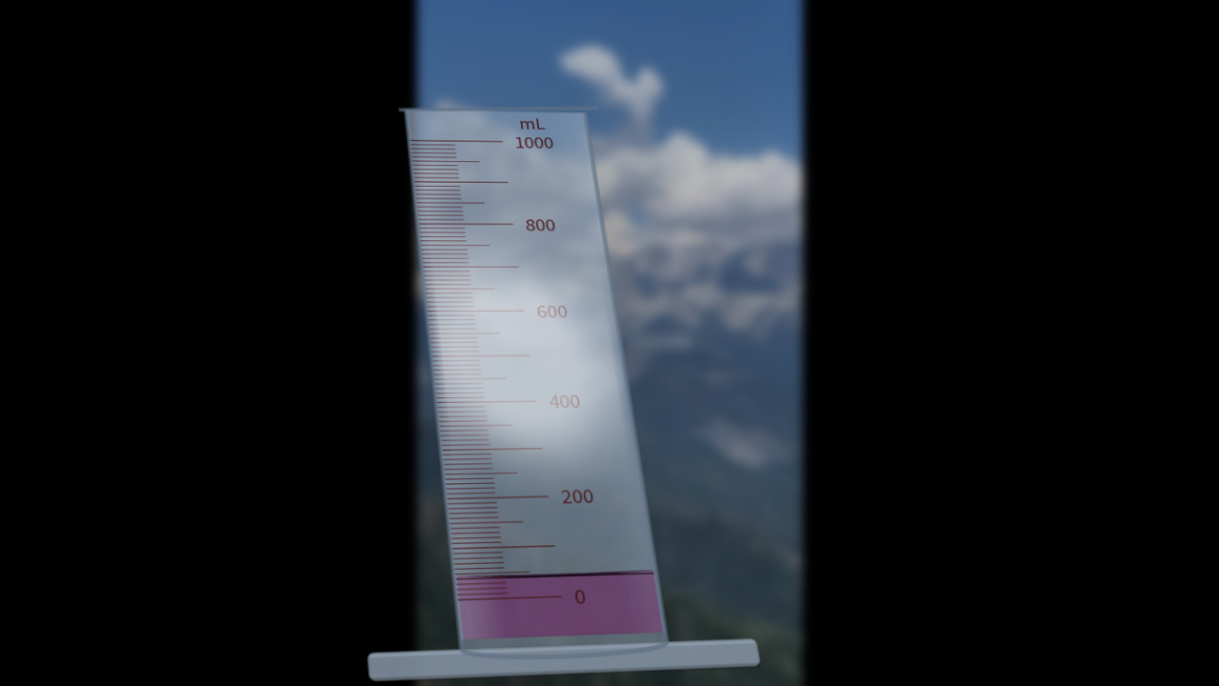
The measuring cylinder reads 40mL
